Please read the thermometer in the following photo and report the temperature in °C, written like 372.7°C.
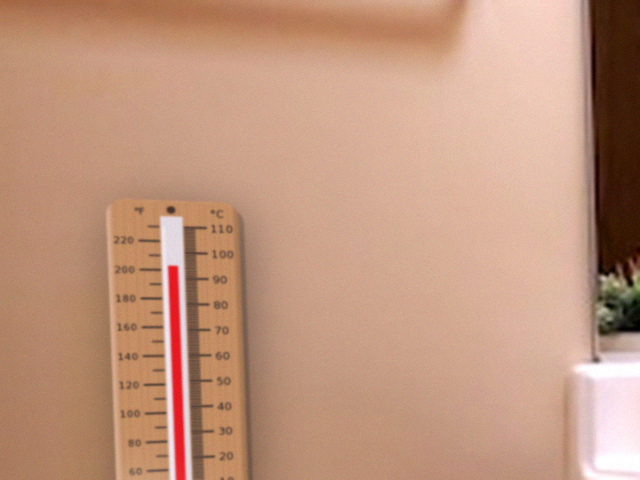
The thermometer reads 95°C
